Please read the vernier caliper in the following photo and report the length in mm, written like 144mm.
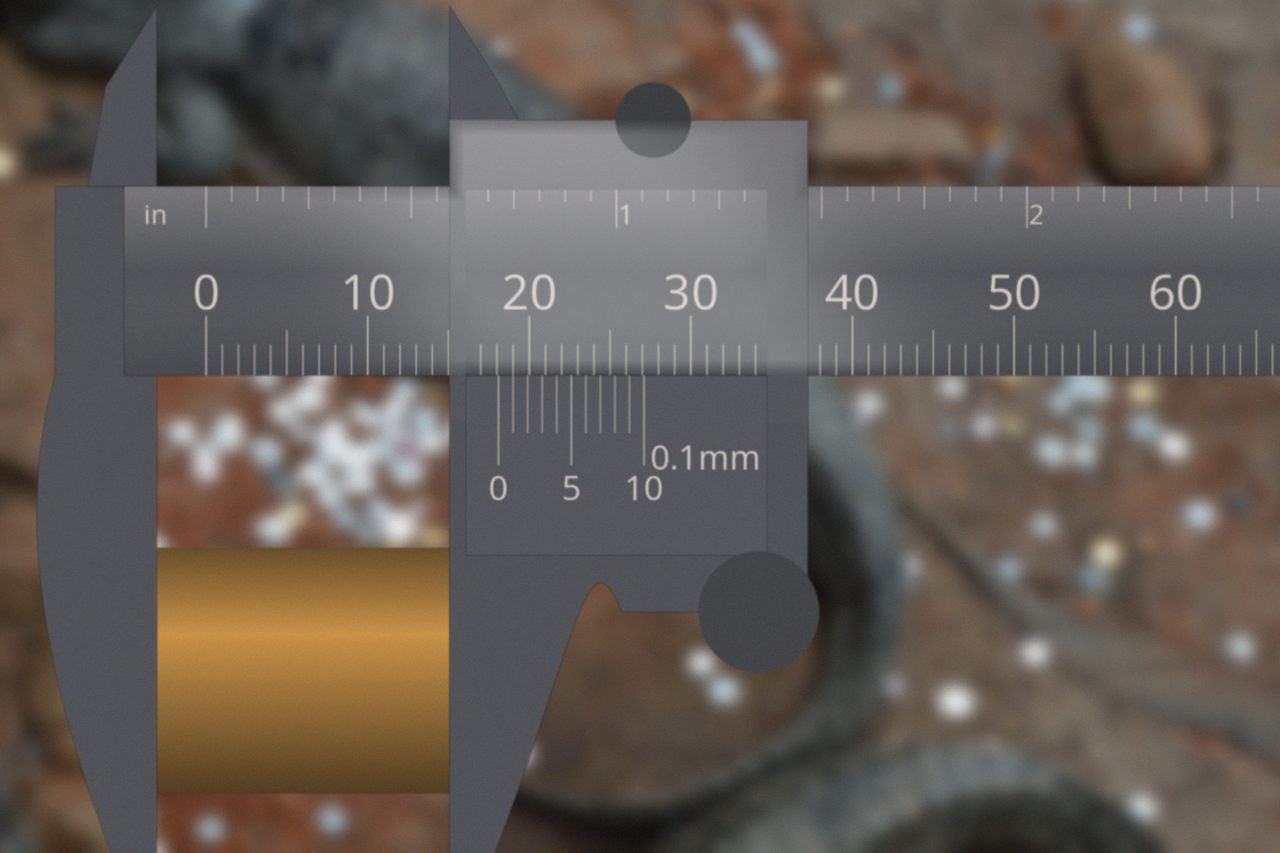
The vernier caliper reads 18.1mm
